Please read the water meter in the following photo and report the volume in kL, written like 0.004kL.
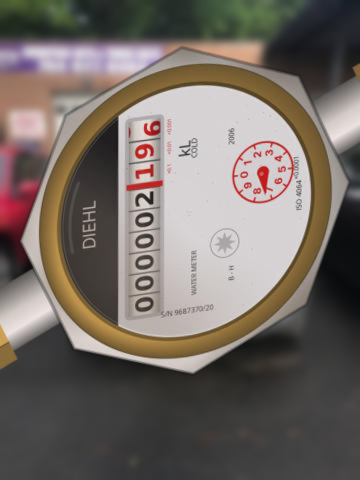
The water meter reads 2.1957kL
